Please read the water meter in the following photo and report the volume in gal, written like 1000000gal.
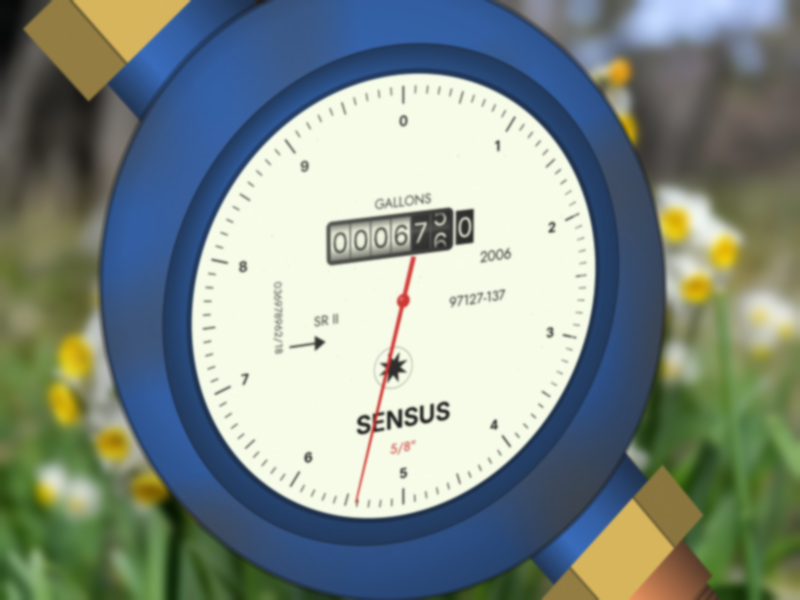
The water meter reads 6755.4gal
